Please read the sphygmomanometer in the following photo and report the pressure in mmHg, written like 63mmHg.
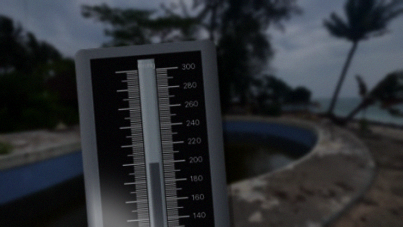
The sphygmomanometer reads 200mmHg
